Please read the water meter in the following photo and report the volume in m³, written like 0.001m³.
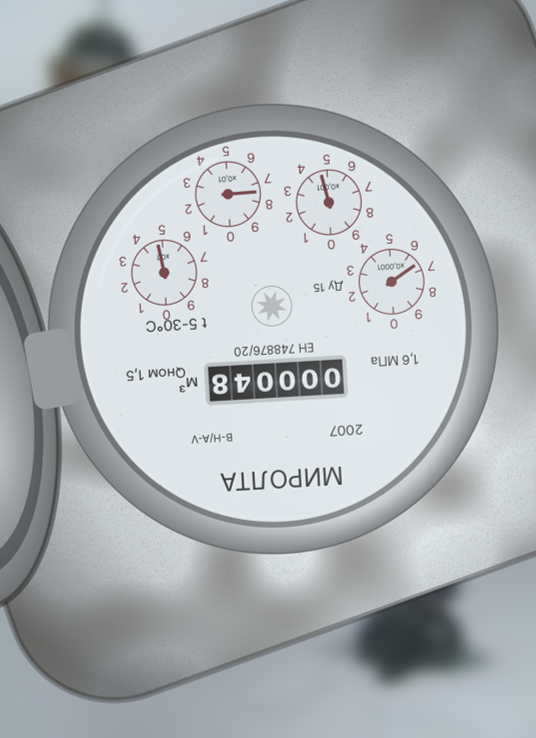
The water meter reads 48.4746m³
